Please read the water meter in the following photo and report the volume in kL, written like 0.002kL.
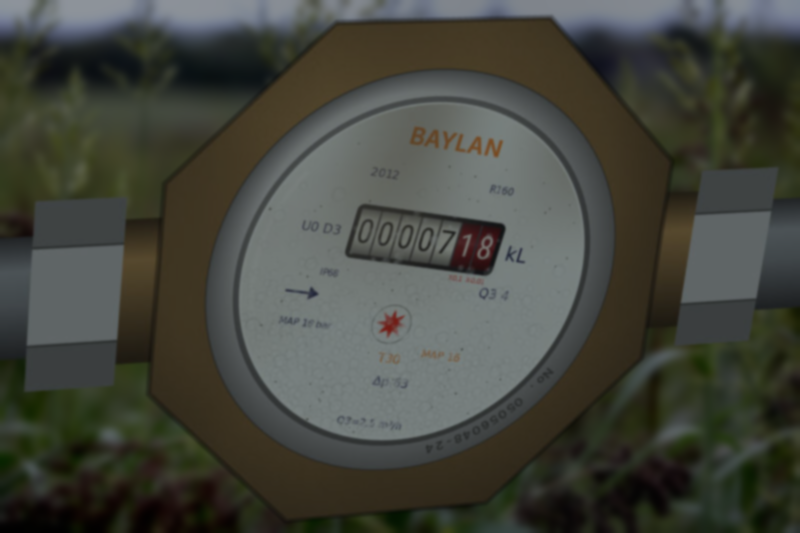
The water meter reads 7.18kL
